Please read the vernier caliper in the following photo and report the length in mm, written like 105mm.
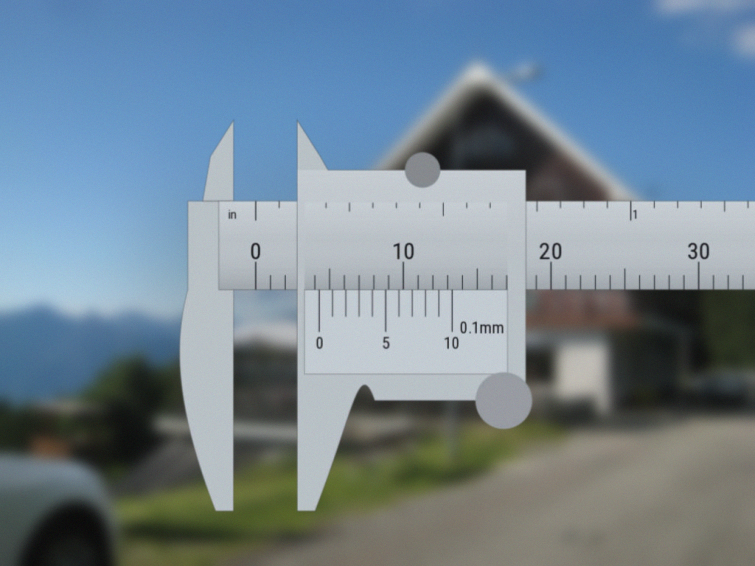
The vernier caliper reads 4.3mm
